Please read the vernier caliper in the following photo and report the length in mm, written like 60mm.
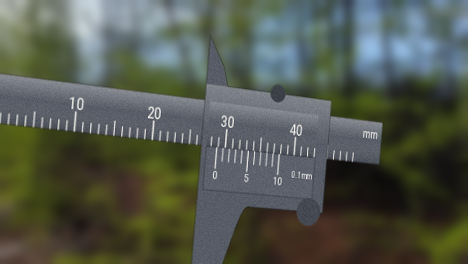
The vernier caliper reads 28.8mm
